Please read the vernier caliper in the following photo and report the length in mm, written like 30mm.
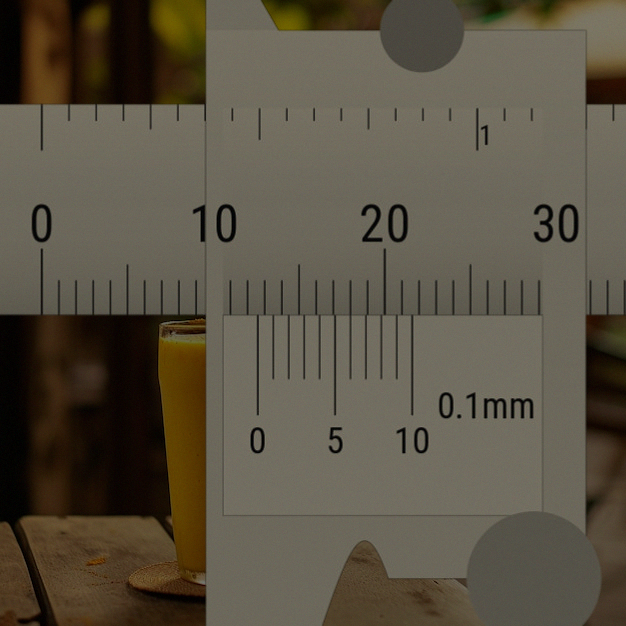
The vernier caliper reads 12.6mm
